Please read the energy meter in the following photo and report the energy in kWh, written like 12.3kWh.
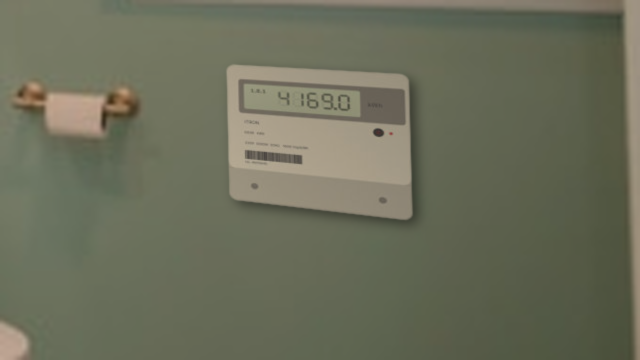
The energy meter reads 4169.0kWh
